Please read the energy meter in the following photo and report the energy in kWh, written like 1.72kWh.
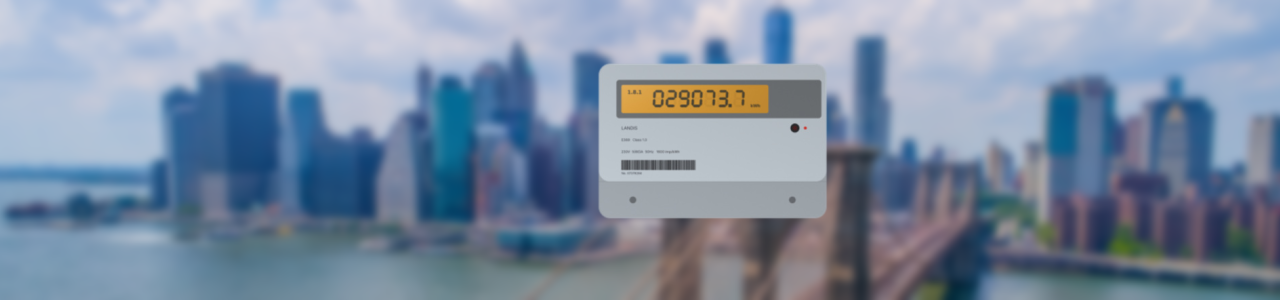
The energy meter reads 29073.7kWh
